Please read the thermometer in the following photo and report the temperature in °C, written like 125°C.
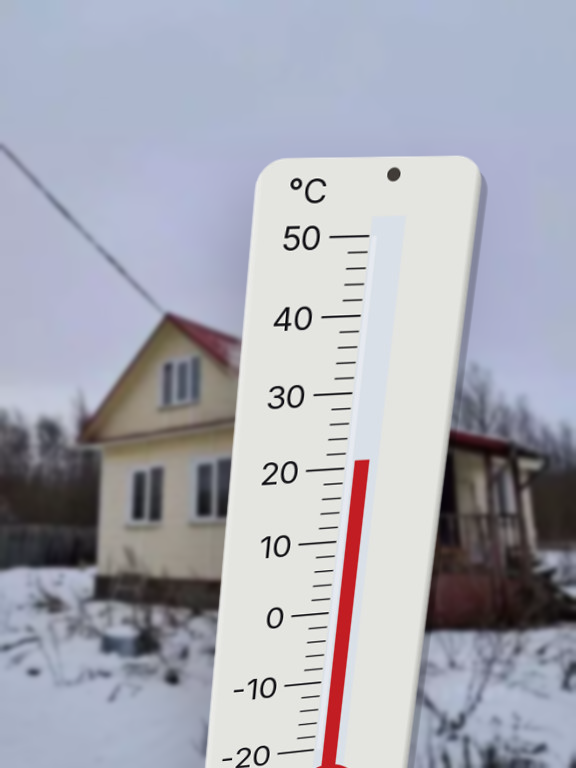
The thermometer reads 21°C
